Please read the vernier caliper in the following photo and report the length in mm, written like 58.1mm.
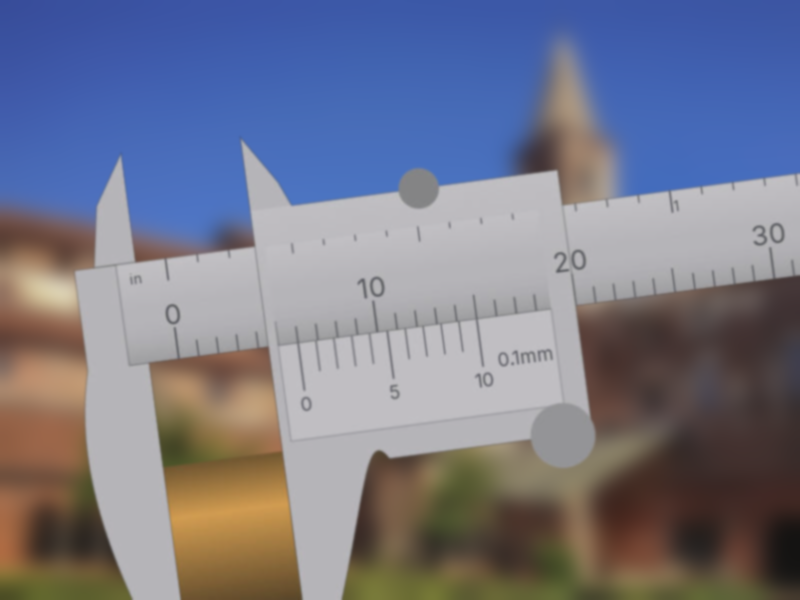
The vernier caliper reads 6.0mm
